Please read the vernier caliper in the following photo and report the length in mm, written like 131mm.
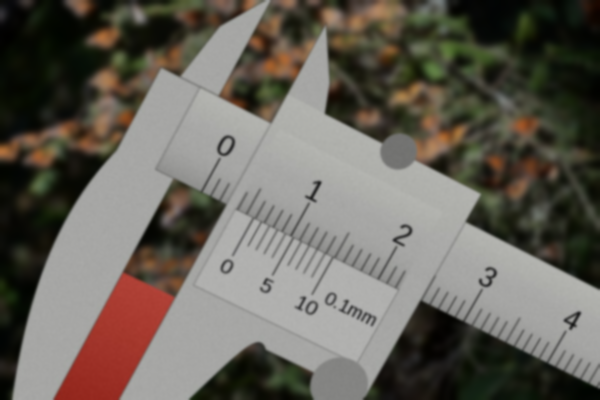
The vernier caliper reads 5.8mm
